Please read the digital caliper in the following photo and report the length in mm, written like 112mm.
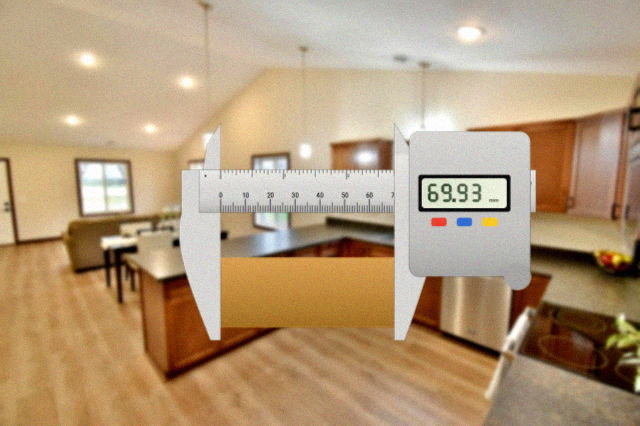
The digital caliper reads 69.93mm
